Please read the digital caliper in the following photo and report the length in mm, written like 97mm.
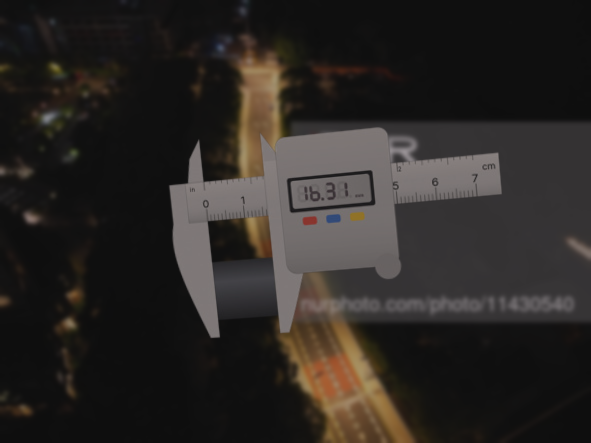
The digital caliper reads 16.31mm
